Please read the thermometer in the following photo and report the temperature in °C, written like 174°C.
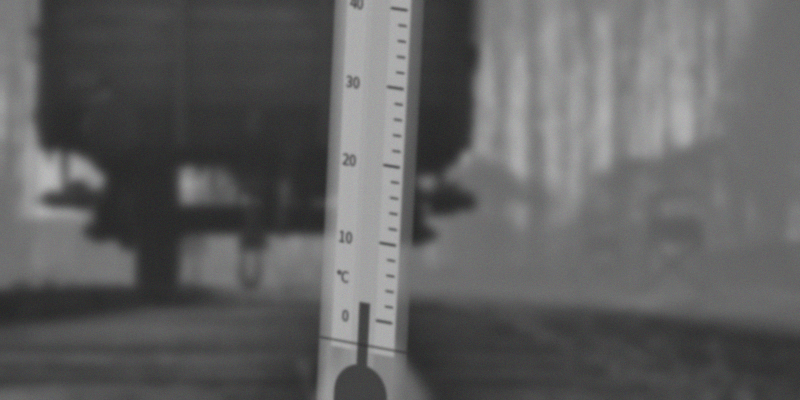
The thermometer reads 2°C
